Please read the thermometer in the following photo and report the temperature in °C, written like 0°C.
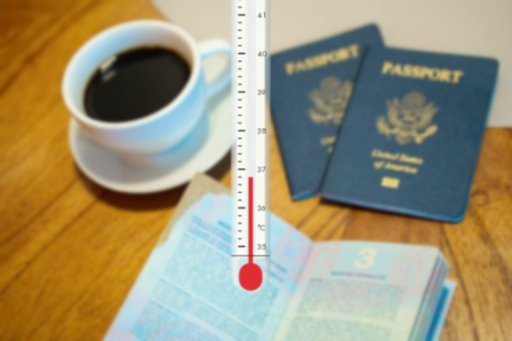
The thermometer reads 36.8°C
